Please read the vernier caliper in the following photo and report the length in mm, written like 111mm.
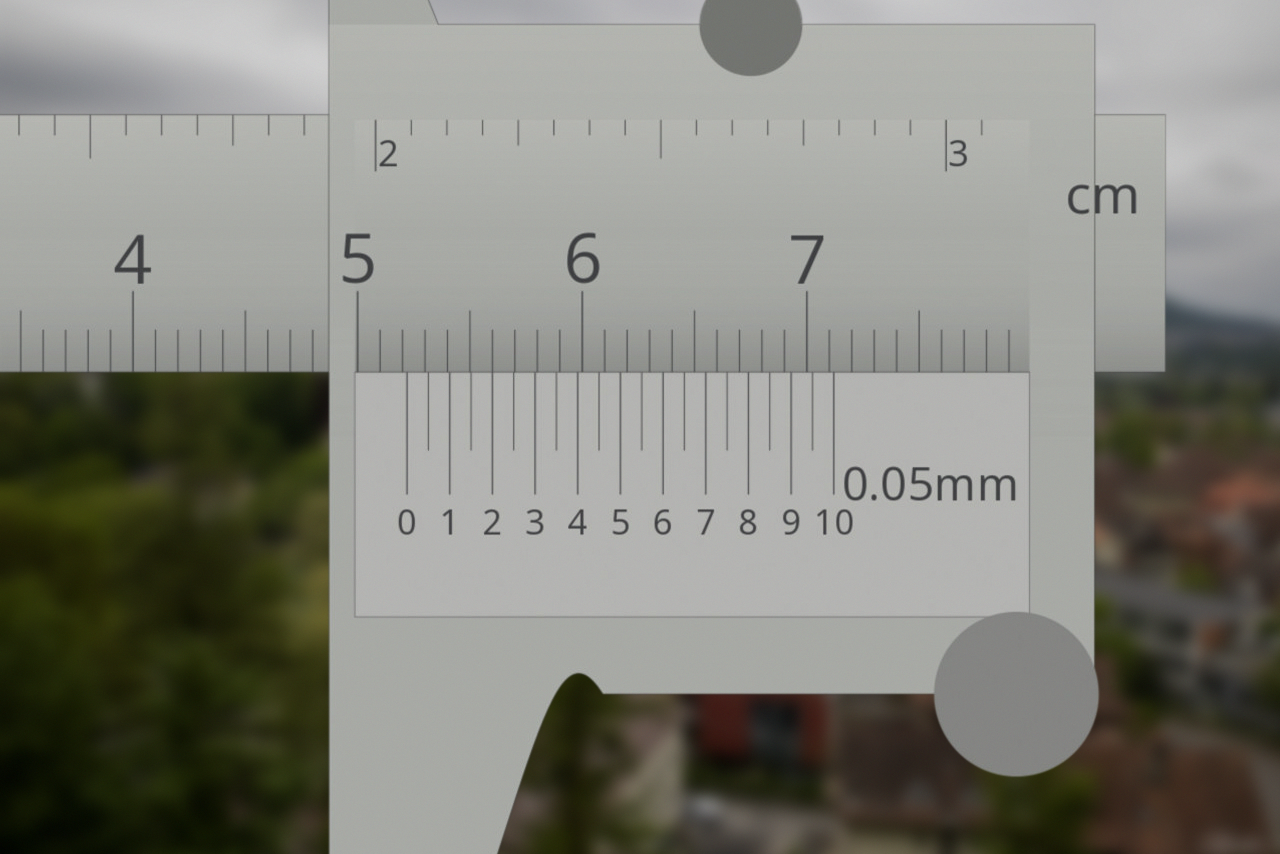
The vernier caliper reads 52.2mm
